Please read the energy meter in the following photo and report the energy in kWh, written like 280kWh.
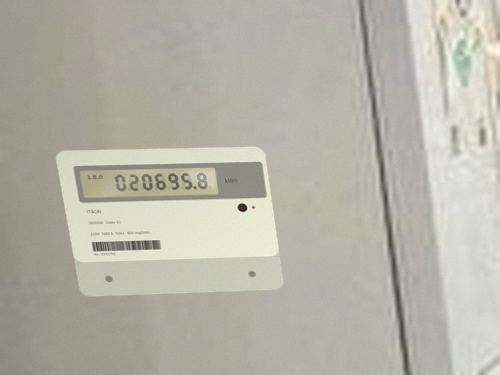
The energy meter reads 20695.8kWh
